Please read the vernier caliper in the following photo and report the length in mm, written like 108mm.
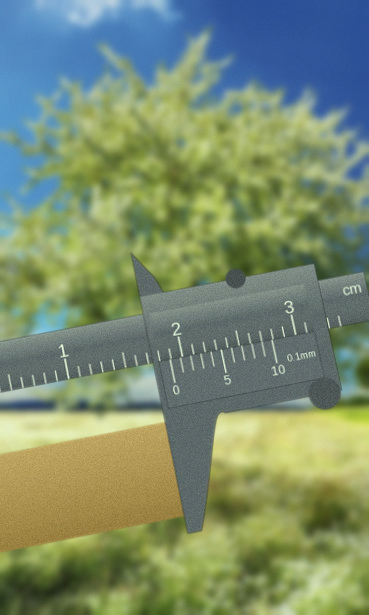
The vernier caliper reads 18.9mm
